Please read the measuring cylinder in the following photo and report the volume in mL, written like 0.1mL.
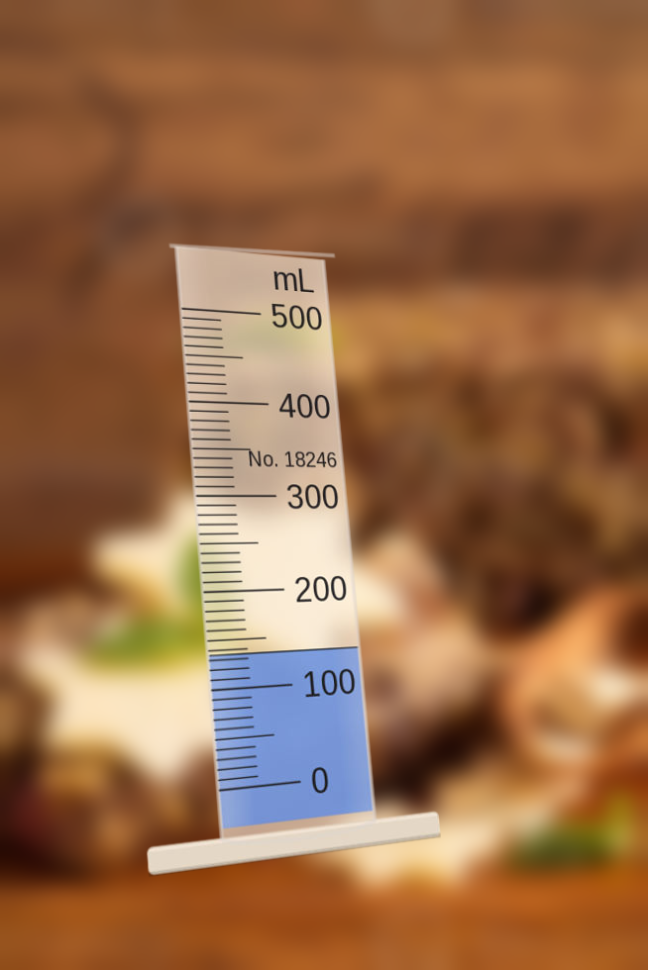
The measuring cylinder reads 135mL
